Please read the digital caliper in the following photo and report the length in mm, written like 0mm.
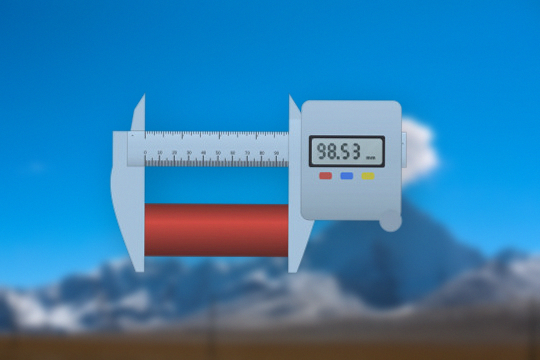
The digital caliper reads 98.53mm
